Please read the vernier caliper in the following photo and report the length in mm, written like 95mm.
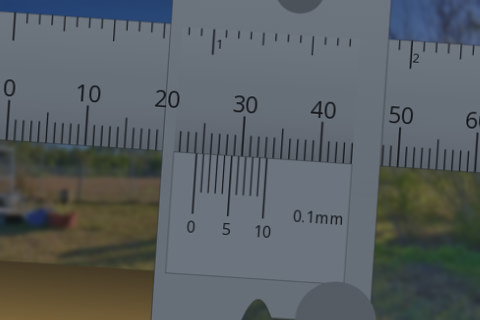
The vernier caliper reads 24.2mm
